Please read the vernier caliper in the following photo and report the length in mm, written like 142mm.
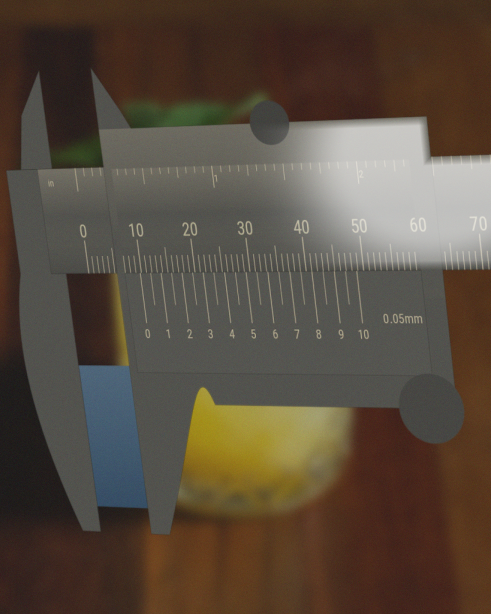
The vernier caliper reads 9.8mm
